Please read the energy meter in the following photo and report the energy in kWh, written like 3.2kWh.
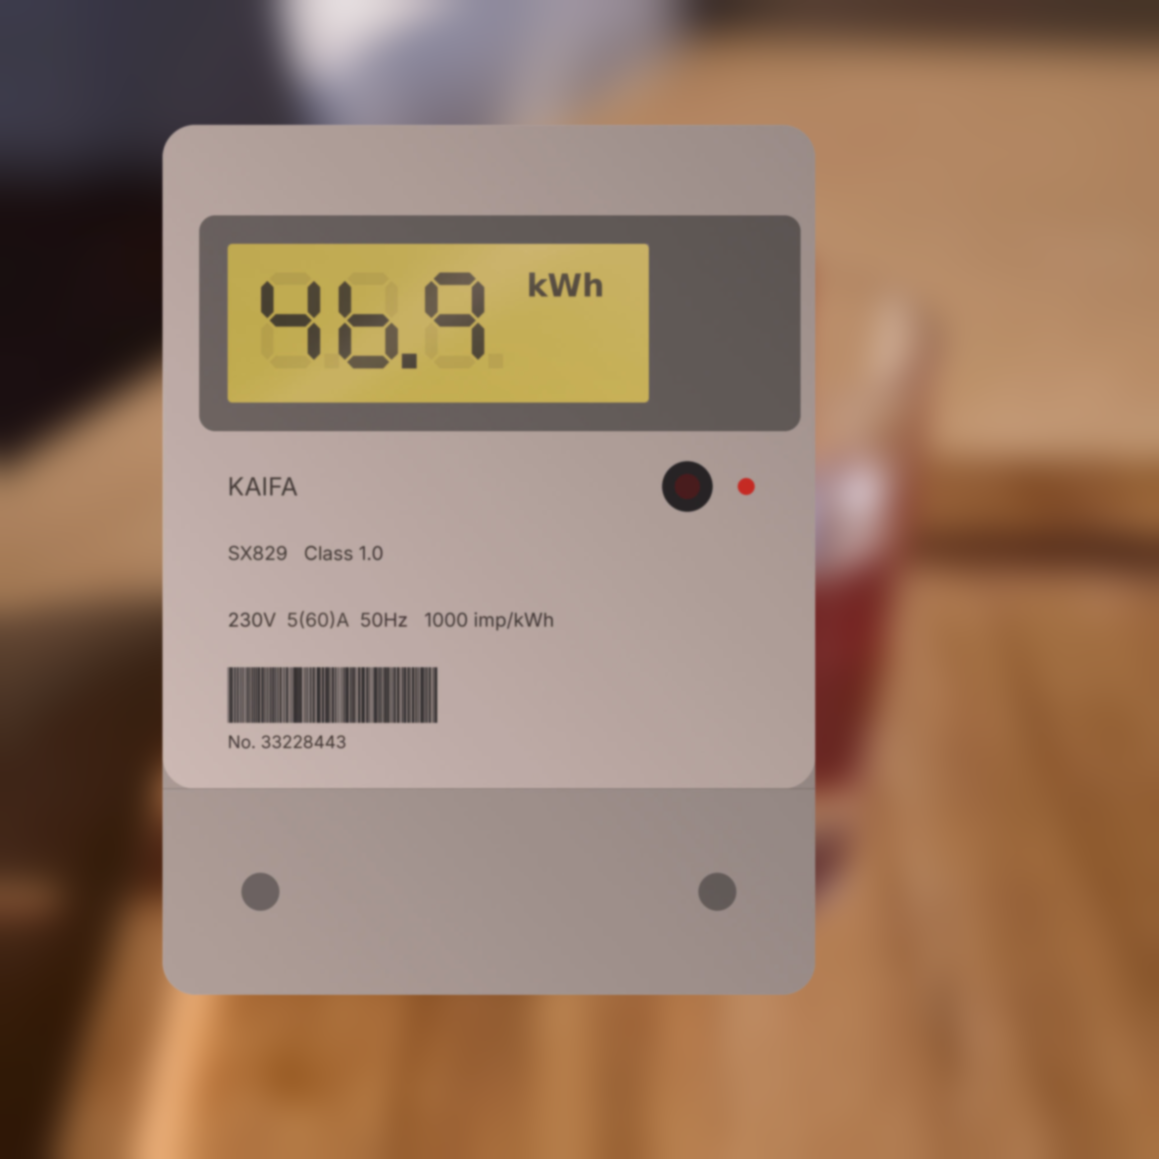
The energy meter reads 46.9kWh
